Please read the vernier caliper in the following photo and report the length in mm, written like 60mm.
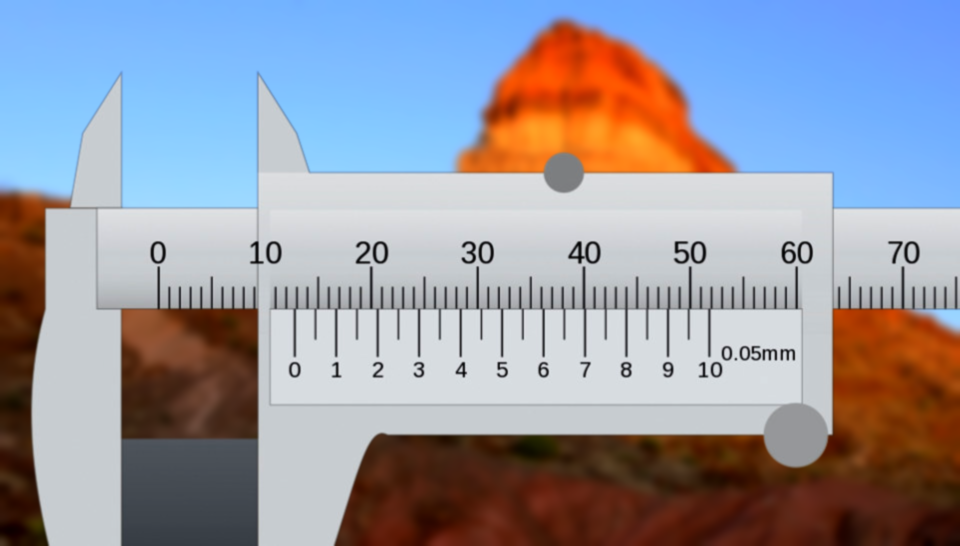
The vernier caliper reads 12.8mm
